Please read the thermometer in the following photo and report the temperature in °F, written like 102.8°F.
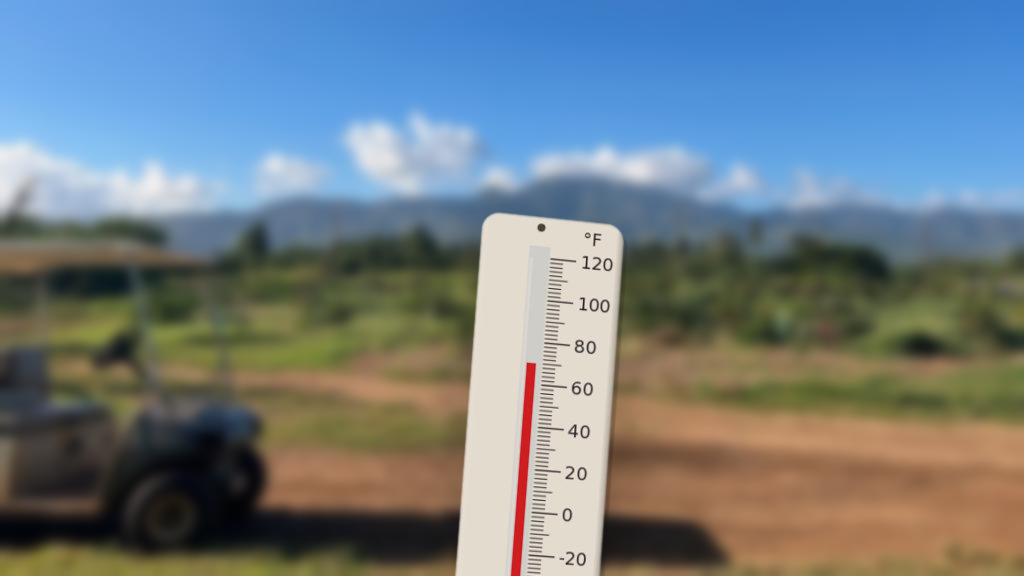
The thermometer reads 70°F
